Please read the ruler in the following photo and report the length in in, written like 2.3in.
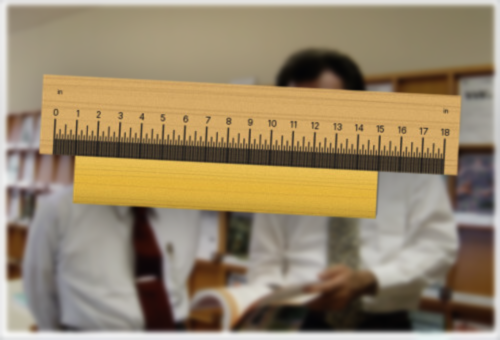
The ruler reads 14in
